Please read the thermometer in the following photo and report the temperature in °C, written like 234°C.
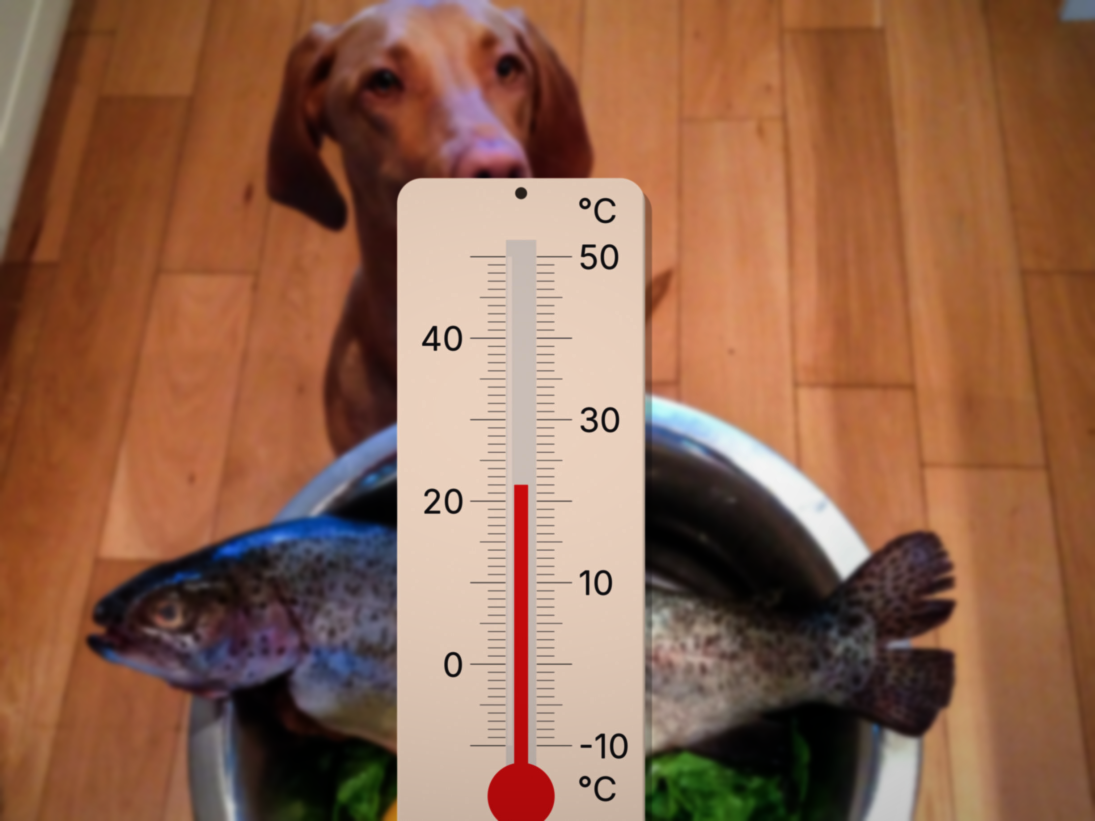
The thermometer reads 22°C
